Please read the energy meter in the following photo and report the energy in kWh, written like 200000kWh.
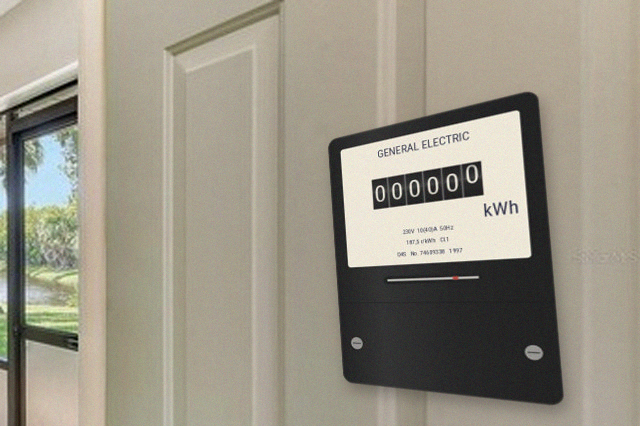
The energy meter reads 0kWh
